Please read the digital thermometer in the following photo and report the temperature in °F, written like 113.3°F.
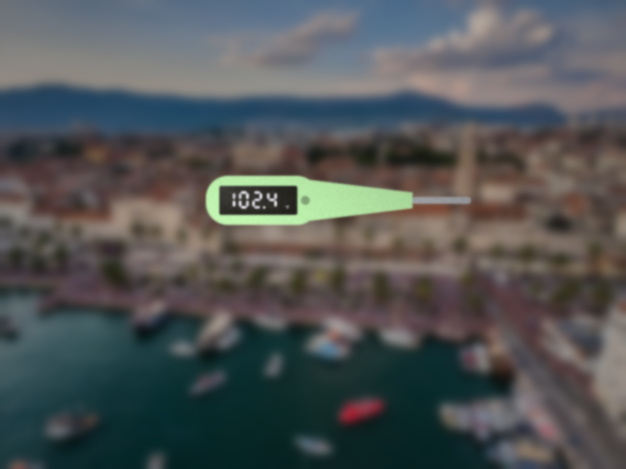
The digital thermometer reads 102.4°F
